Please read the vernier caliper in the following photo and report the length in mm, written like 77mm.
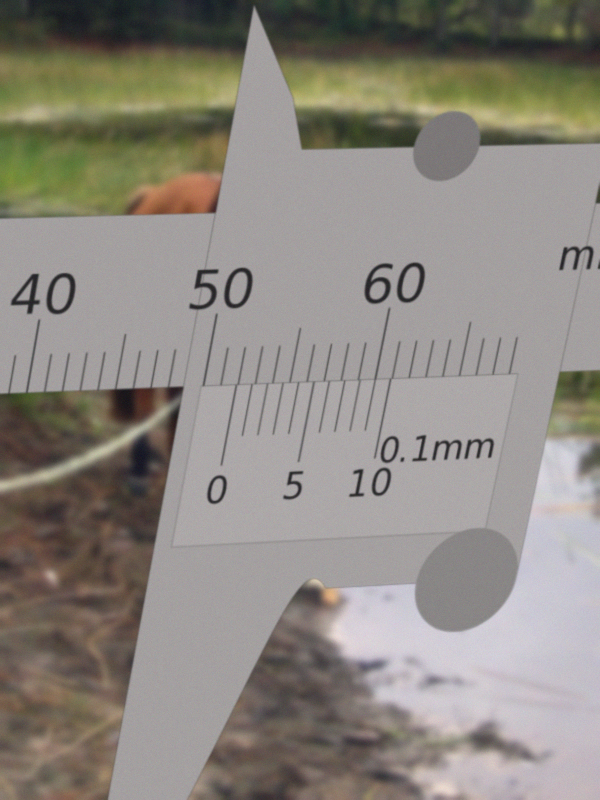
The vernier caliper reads 51.9mm
